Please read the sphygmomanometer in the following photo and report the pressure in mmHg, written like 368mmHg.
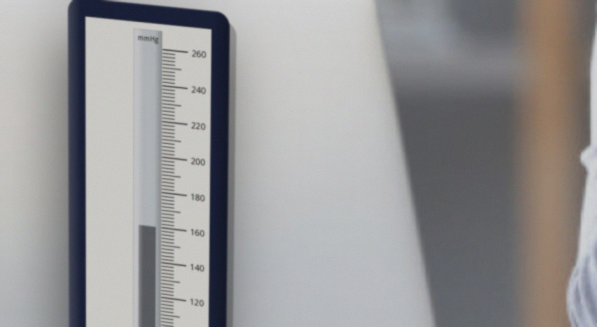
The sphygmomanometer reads 160mmHg
